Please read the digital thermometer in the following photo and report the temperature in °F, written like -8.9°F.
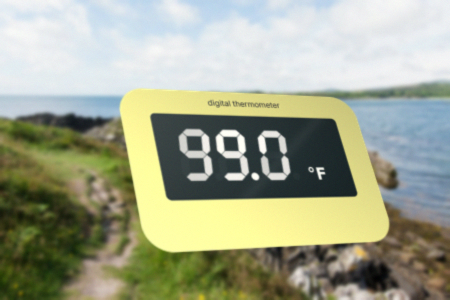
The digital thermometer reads 99.0°F
